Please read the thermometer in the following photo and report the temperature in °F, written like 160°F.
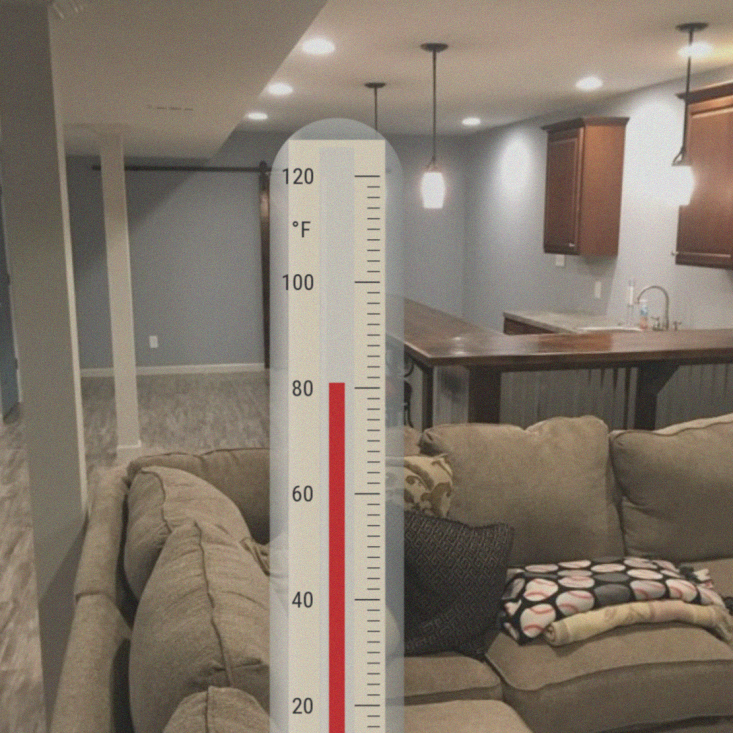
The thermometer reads 81°F
